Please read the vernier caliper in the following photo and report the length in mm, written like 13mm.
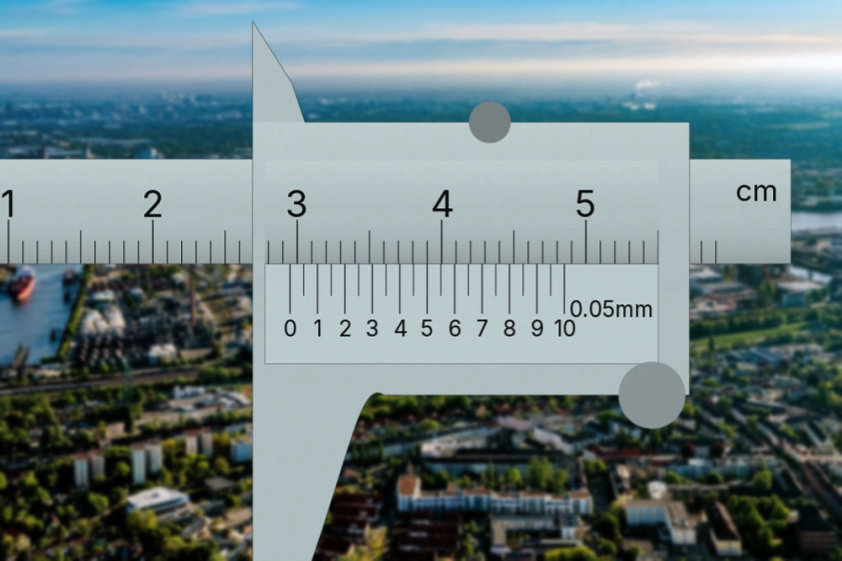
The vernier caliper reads 29.5mm
